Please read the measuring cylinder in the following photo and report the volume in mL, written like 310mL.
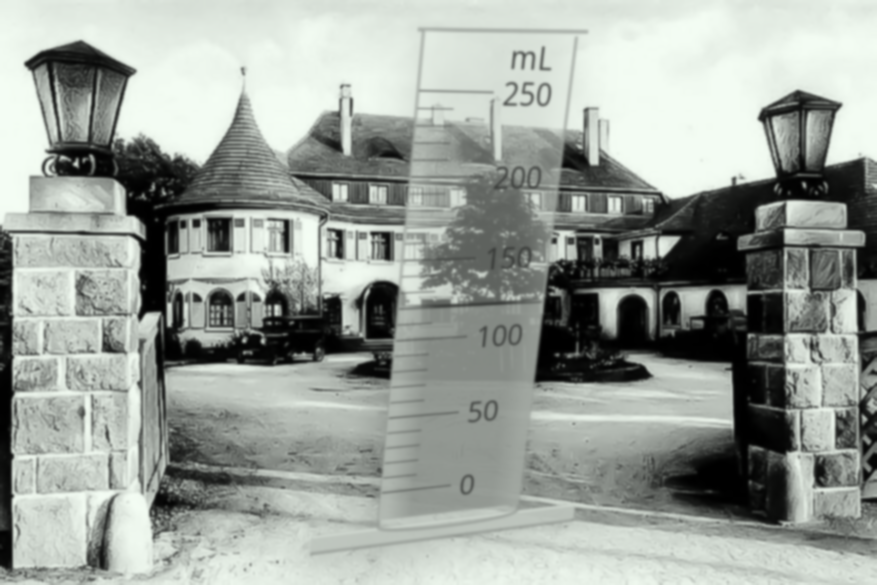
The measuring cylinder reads 120mL
